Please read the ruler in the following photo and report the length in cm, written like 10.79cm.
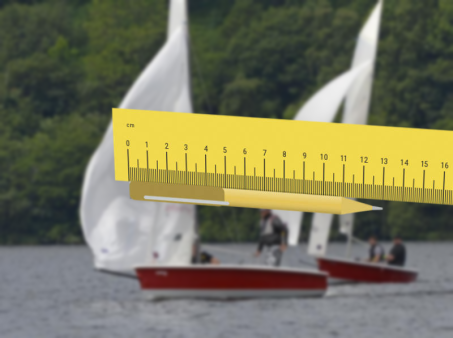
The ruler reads 13cm
